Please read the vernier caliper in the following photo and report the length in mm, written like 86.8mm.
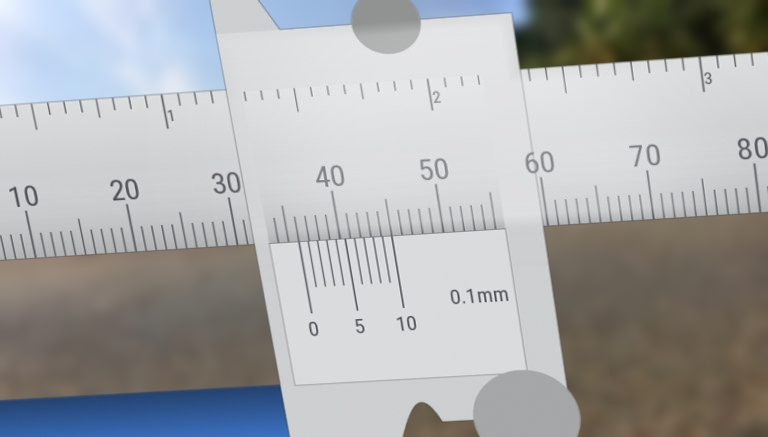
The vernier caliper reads 36.0mm
